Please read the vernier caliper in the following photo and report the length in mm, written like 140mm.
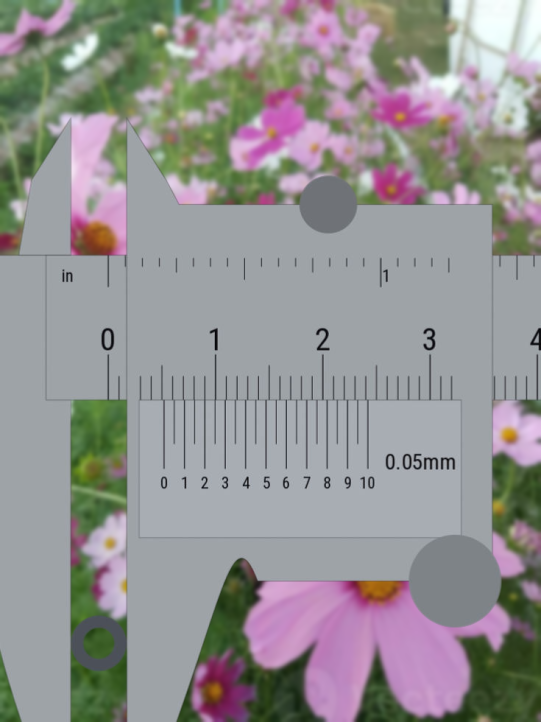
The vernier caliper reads 5.2mm
